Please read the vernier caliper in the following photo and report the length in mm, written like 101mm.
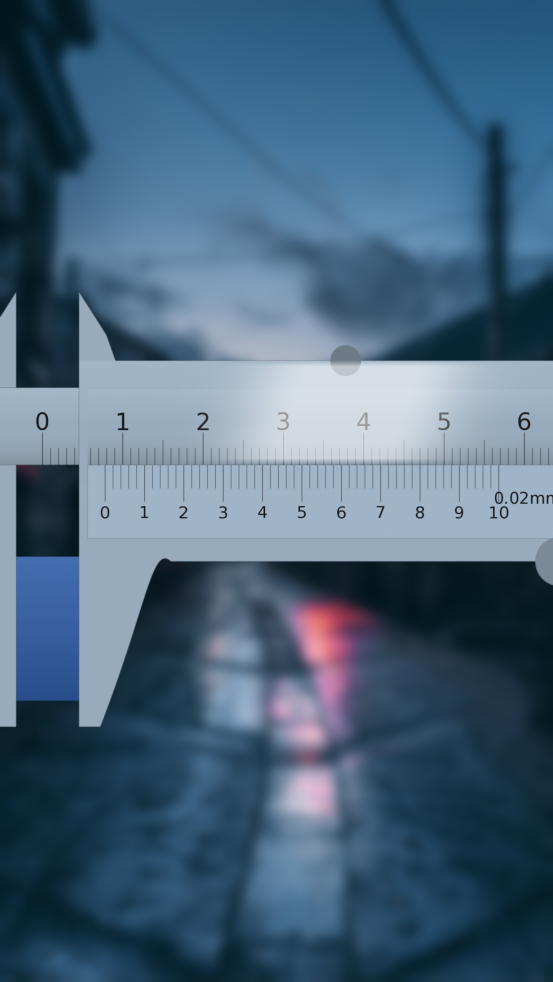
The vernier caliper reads 7.8mm
